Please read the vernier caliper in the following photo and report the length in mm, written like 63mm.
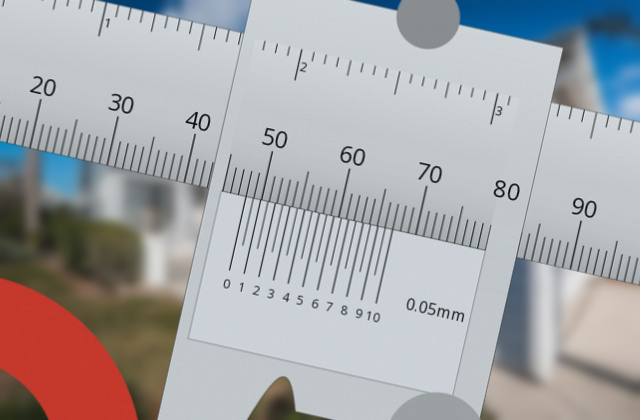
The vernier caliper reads 48.0mm
